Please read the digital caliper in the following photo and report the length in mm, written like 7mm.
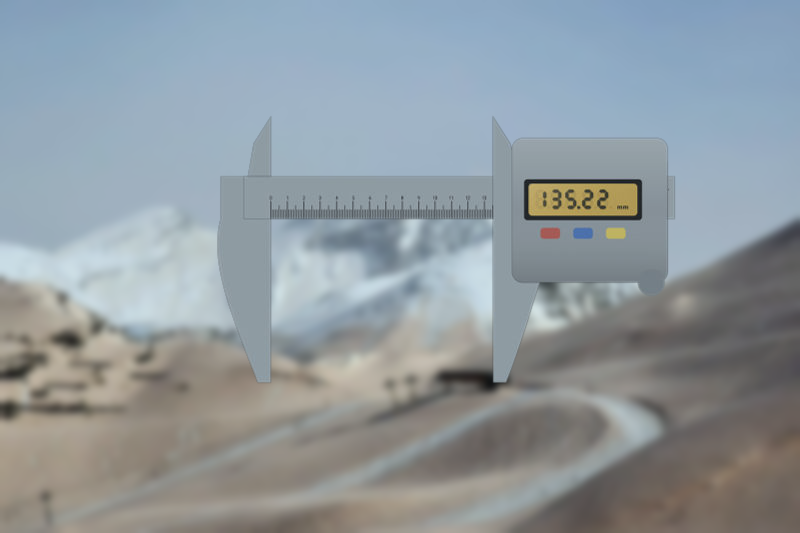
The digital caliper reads 135.22mm
